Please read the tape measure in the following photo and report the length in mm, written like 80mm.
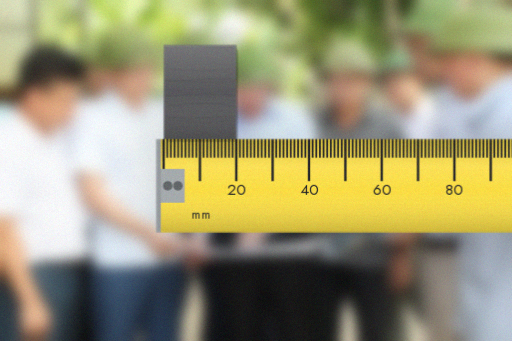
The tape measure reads 20mm
